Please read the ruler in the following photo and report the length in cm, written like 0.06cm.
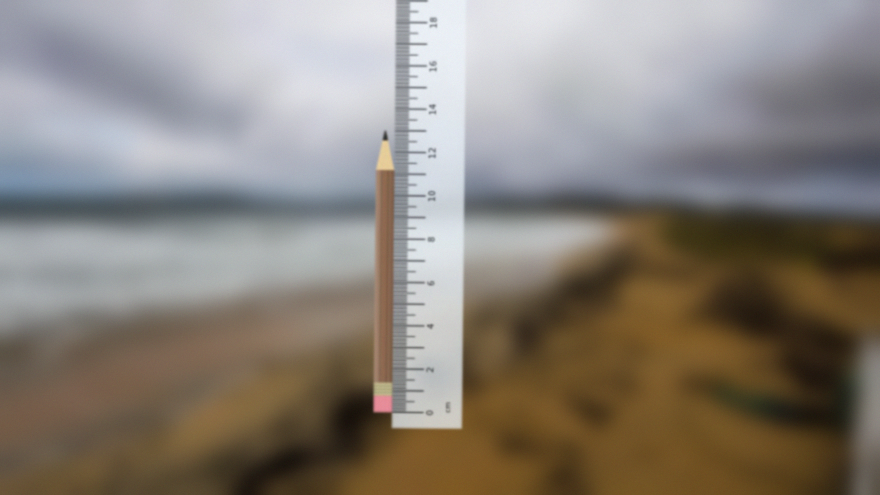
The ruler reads 13cm
